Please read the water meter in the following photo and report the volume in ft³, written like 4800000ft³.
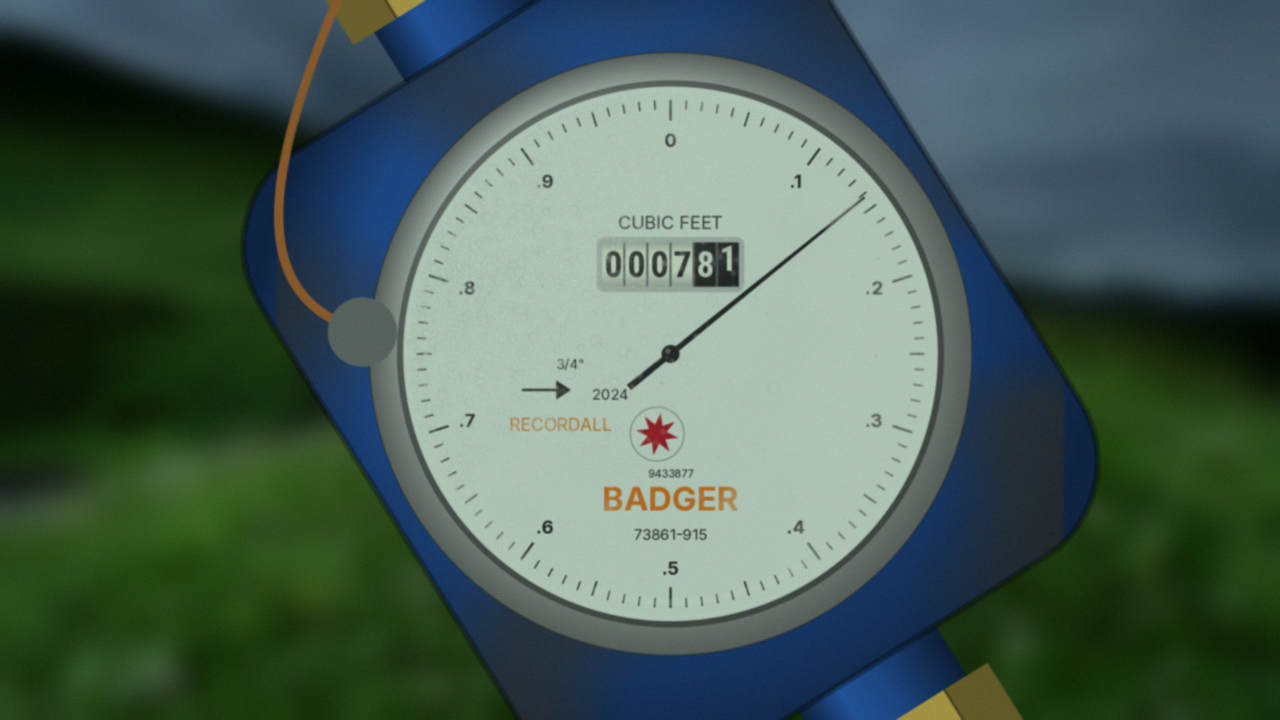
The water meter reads 781.14ft³
